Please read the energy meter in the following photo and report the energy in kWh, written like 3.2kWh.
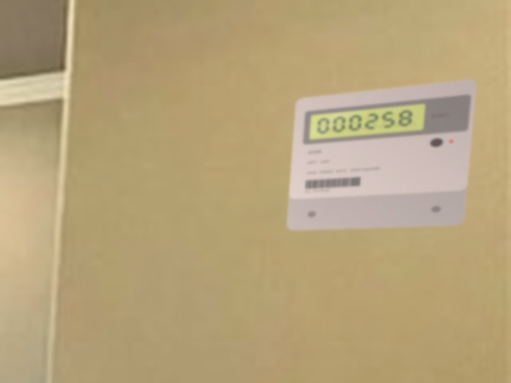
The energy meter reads 258kWh
